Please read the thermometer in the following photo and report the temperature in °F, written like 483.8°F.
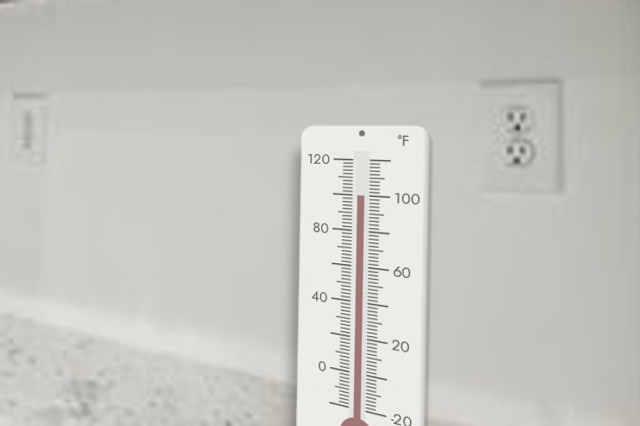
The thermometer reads 100°F
